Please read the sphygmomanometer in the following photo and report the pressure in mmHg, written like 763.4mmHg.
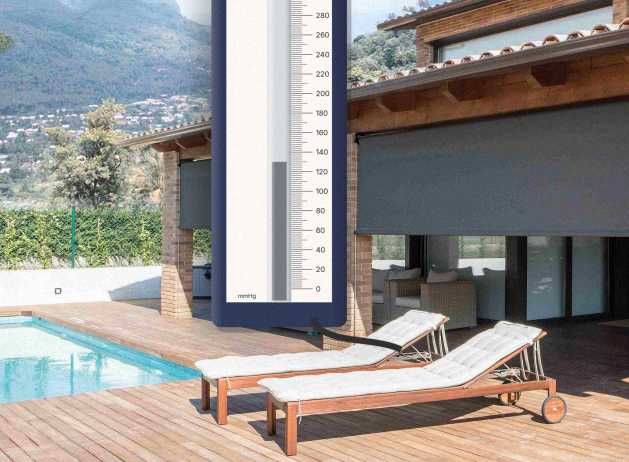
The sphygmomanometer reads 130mmHg
